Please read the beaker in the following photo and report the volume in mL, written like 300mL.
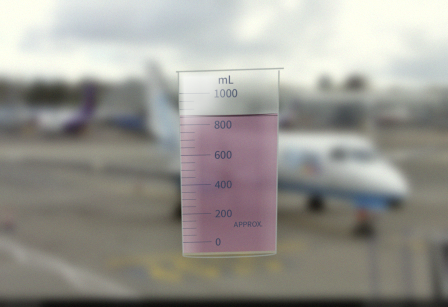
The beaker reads 850mL
